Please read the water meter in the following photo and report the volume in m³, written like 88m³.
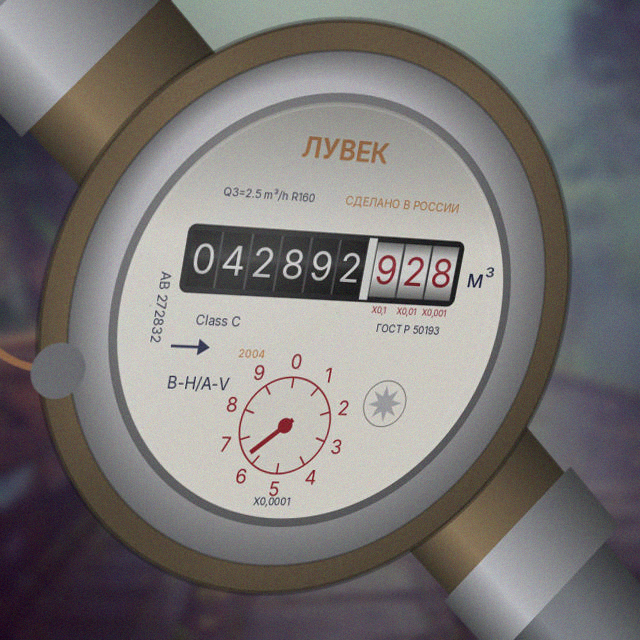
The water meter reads 42892.9286m³
